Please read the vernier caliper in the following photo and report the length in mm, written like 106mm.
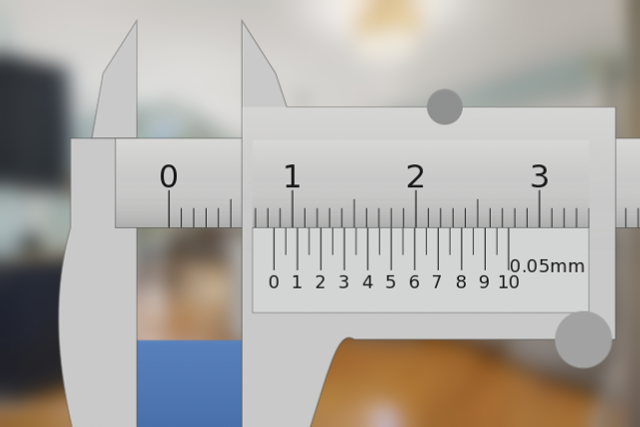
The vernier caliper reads 8.5mm
